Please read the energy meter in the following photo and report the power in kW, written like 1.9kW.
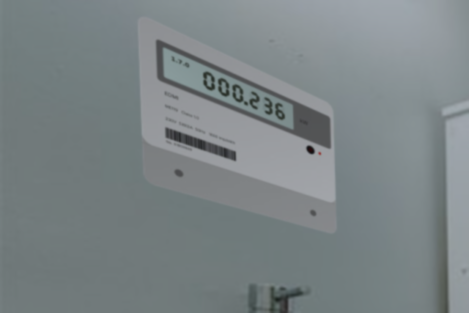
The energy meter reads 0.236kW
